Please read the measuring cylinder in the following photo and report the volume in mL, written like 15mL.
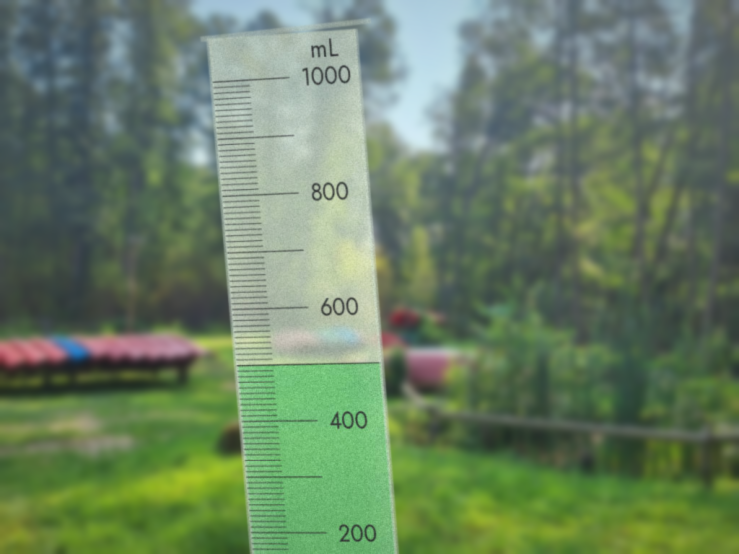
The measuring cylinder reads 500mL
